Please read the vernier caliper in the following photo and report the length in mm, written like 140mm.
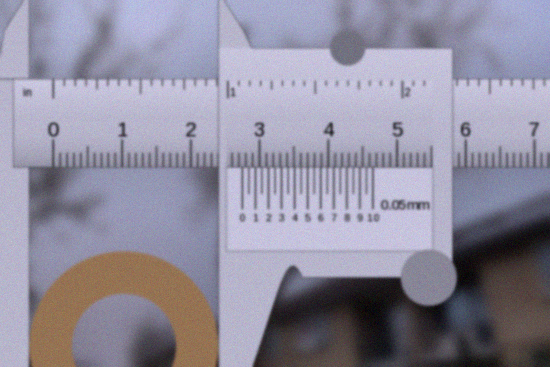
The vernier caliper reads 27.5mm
